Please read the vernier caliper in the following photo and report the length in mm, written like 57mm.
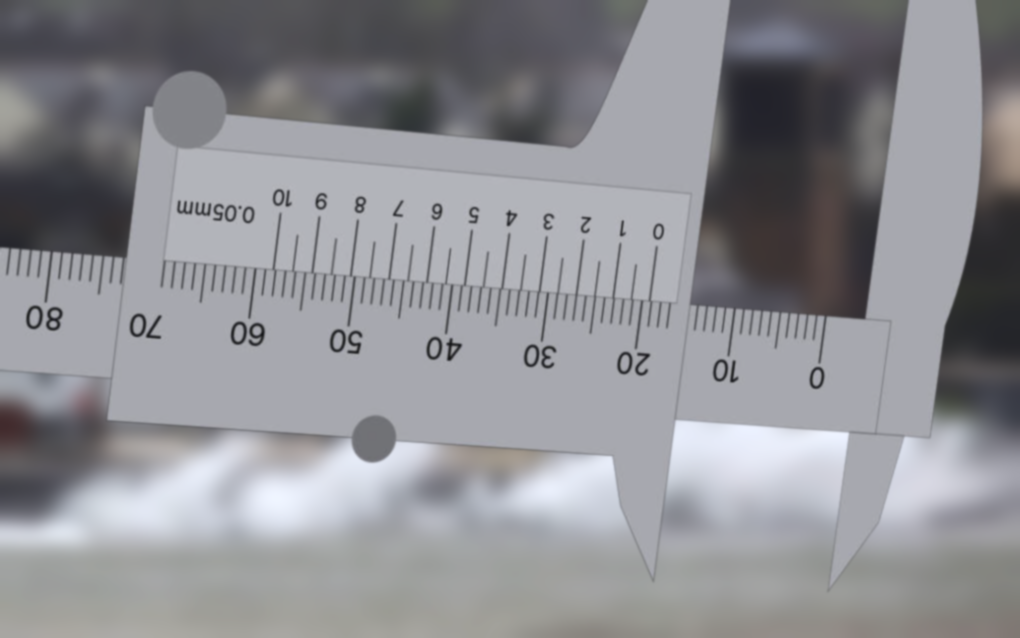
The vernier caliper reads 19.2mm
